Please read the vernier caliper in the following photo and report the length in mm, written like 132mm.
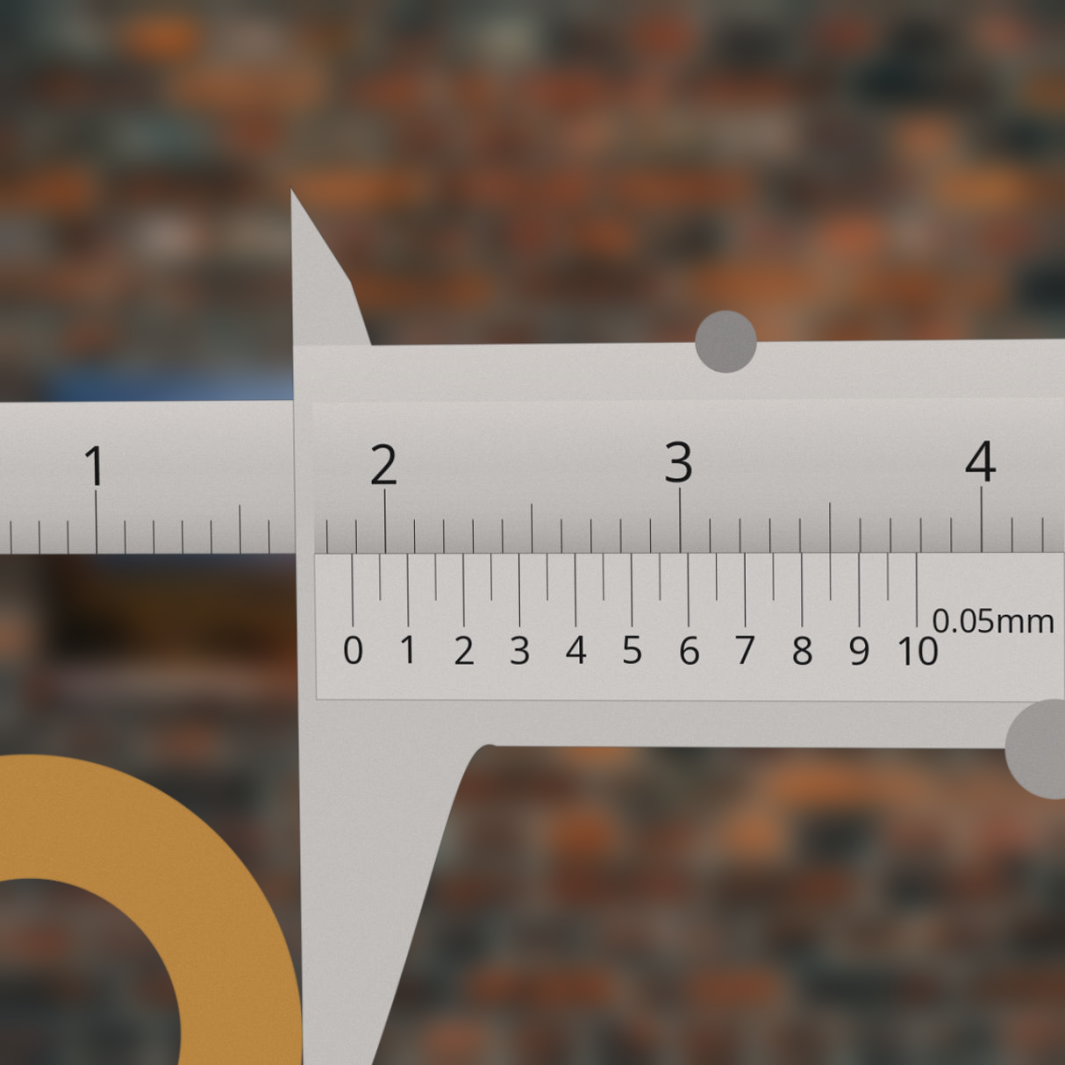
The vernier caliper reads 18.85mm
